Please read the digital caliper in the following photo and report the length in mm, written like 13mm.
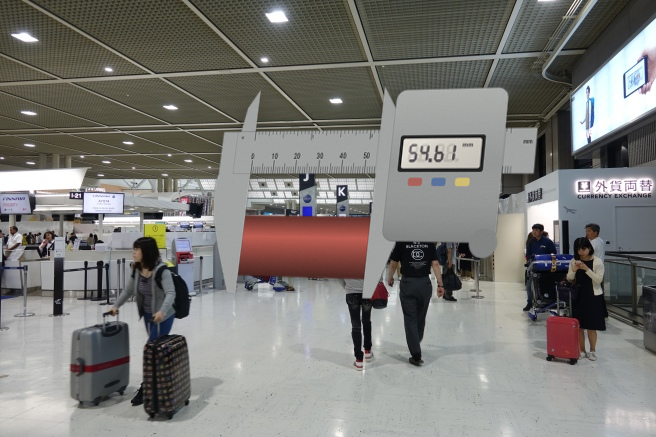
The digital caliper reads 54.61mm
